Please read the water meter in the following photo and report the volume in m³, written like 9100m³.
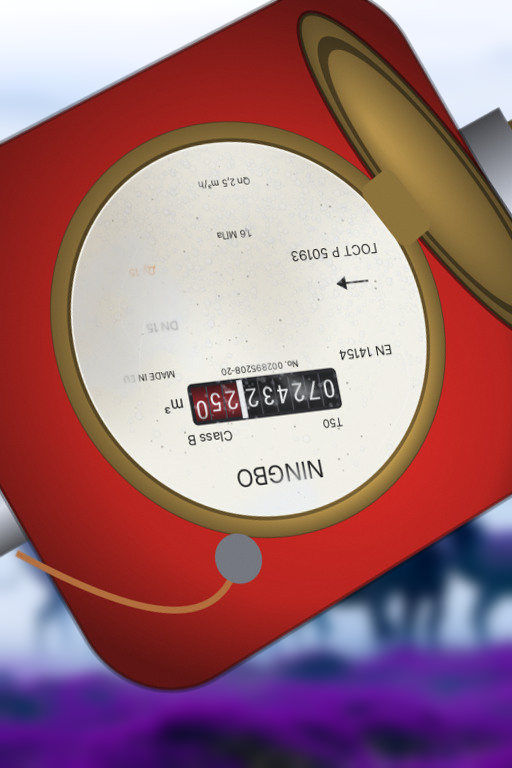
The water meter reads 72432.250m³
